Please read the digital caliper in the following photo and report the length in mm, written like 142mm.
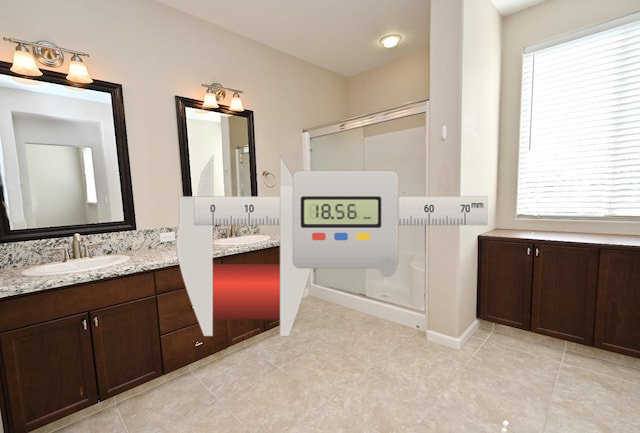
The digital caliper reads 18.56mm
